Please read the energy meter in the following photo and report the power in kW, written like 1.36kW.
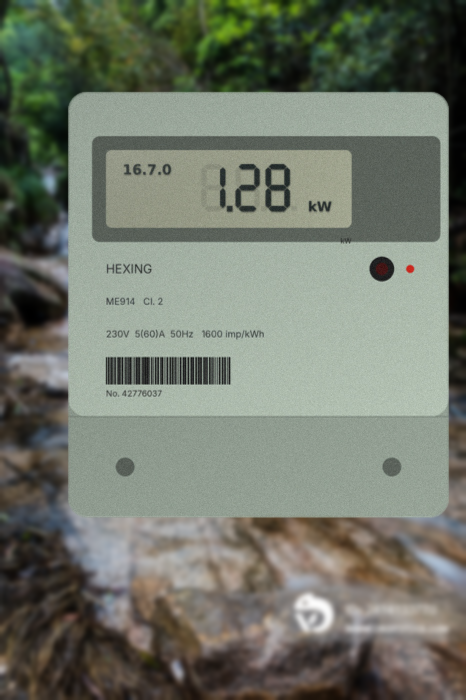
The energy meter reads 1.28kW
